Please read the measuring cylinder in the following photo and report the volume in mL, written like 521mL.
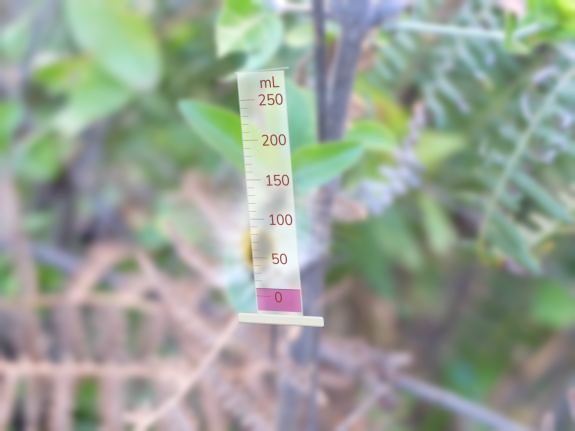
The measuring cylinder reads 10mL
